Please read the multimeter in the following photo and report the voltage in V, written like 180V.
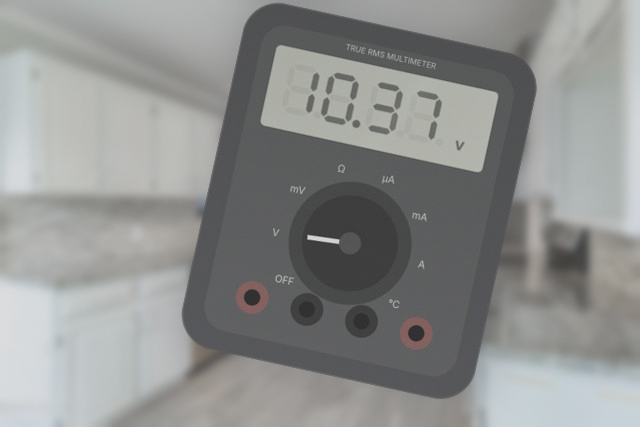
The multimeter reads 10.37V
